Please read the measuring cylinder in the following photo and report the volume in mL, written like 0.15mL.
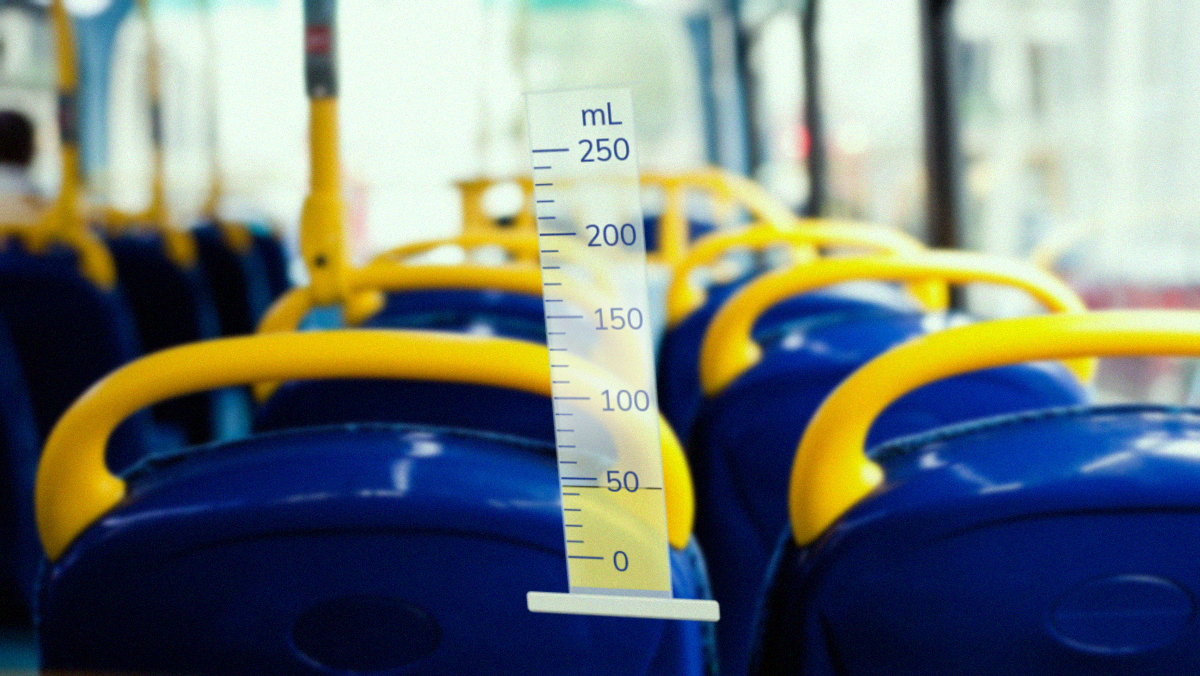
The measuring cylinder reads 45mL
